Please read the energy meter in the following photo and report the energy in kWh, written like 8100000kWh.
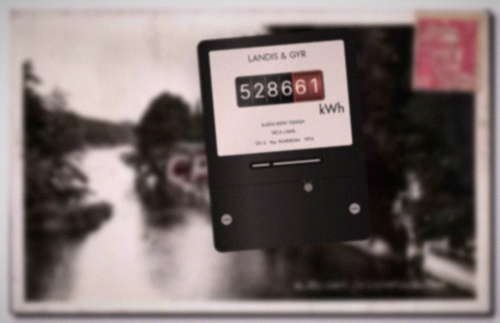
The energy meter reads 5286.61kWh
